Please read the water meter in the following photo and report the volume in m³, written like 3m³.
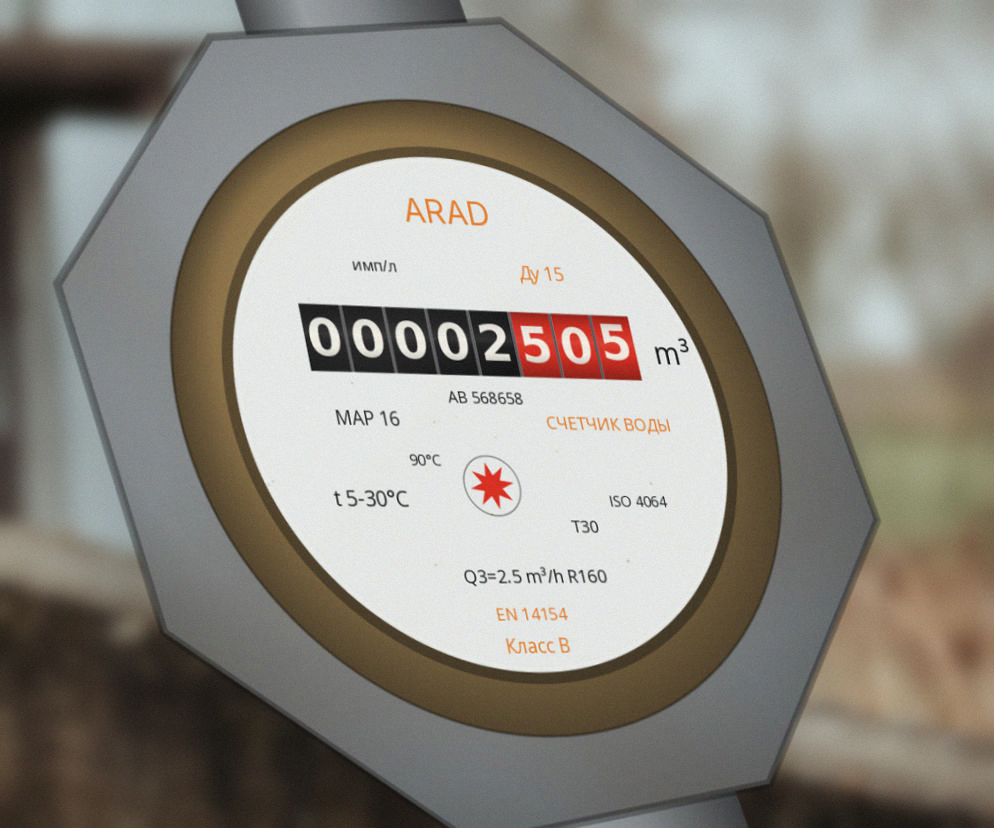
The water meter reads 2.505m³
